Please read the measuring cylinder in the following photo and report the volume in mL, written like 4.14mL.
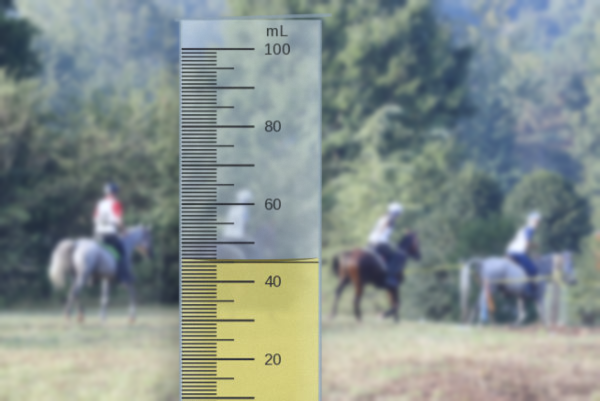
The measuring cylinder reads 45mL
